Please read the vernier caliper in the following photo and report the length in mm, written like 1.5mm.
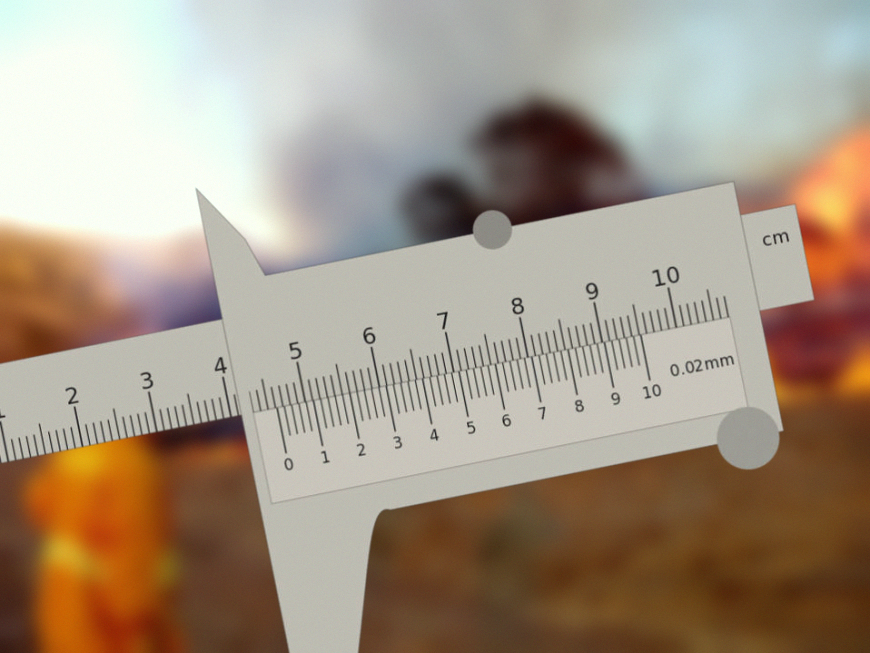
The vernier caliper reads 46.2mm
